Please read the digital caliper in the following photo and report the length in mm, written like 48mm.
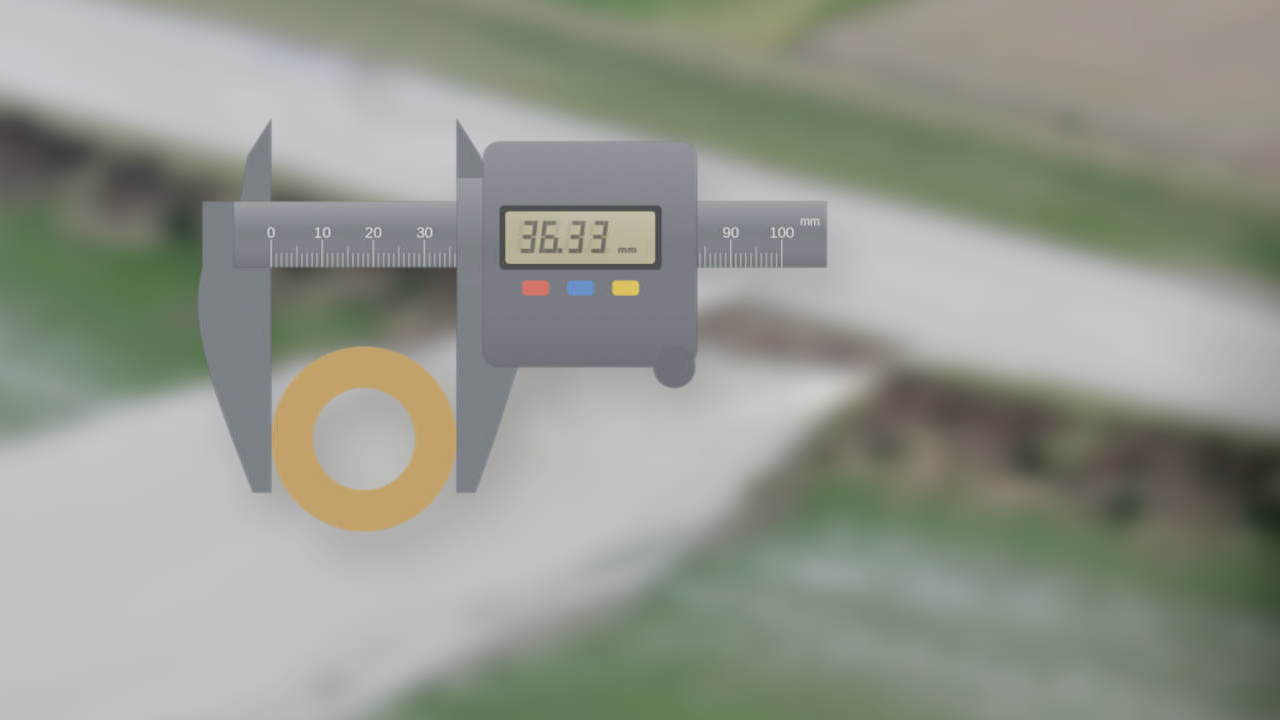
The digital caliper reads 36.33mm
